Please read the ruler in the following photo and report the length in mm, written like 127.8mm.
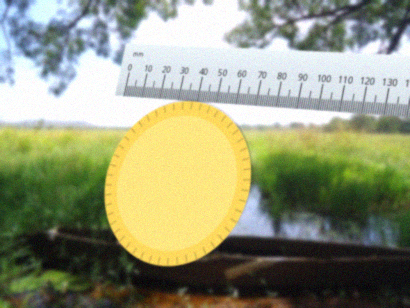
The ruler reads 75mm
